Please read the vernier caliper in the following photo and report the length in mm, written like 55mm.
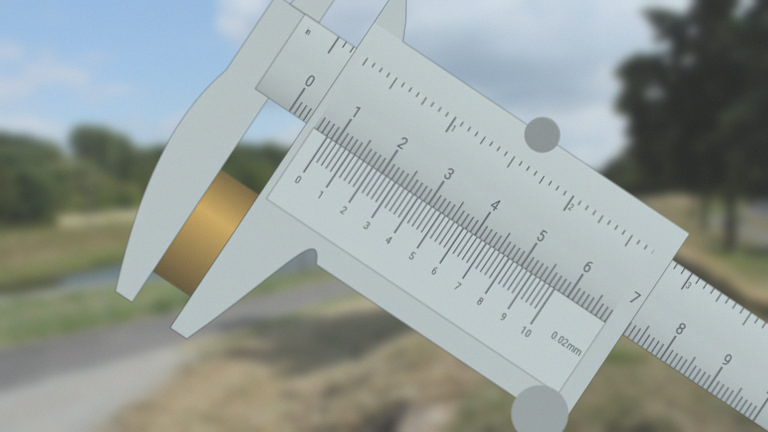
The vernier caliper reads 8.2mm
